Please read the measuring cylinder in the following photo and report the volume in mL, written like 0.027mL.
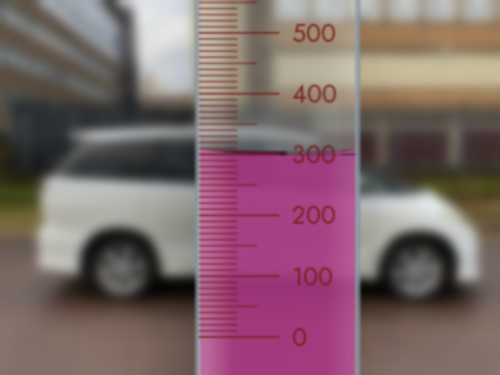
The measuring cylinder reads 300mL
